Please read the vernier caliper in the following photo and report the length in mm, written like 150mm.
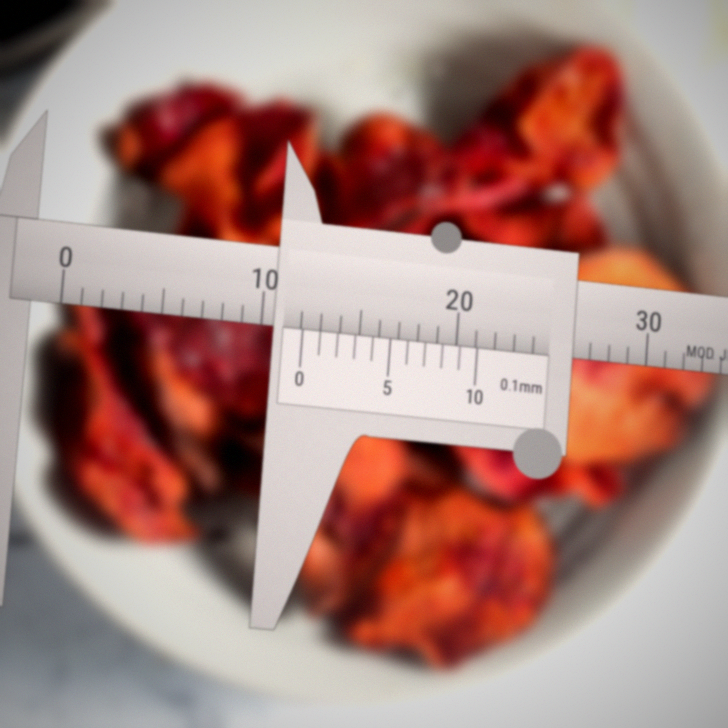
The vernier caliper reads 12.1mm
